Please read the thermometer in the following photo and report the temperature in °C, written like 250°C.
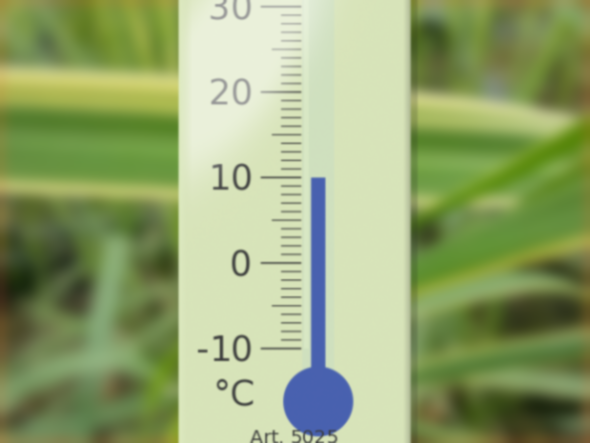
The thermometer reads 10°C
